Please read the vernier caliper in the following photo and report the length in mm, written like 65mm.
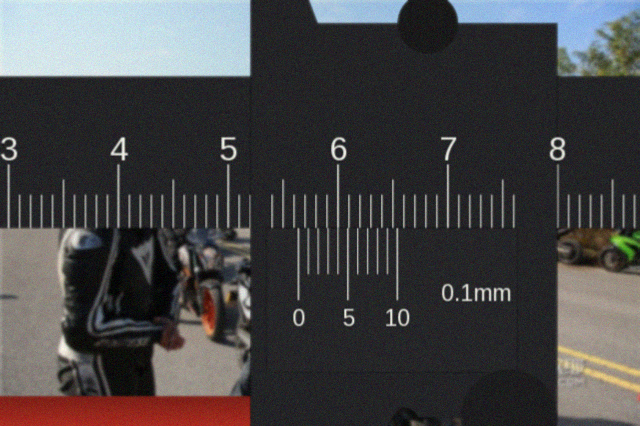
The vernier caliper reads 56.4mm
